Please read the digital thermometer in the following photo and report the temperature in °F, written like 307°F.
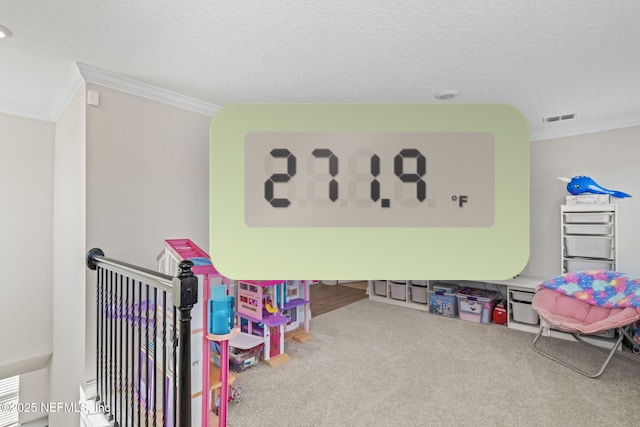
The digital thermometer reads 271.9°F
